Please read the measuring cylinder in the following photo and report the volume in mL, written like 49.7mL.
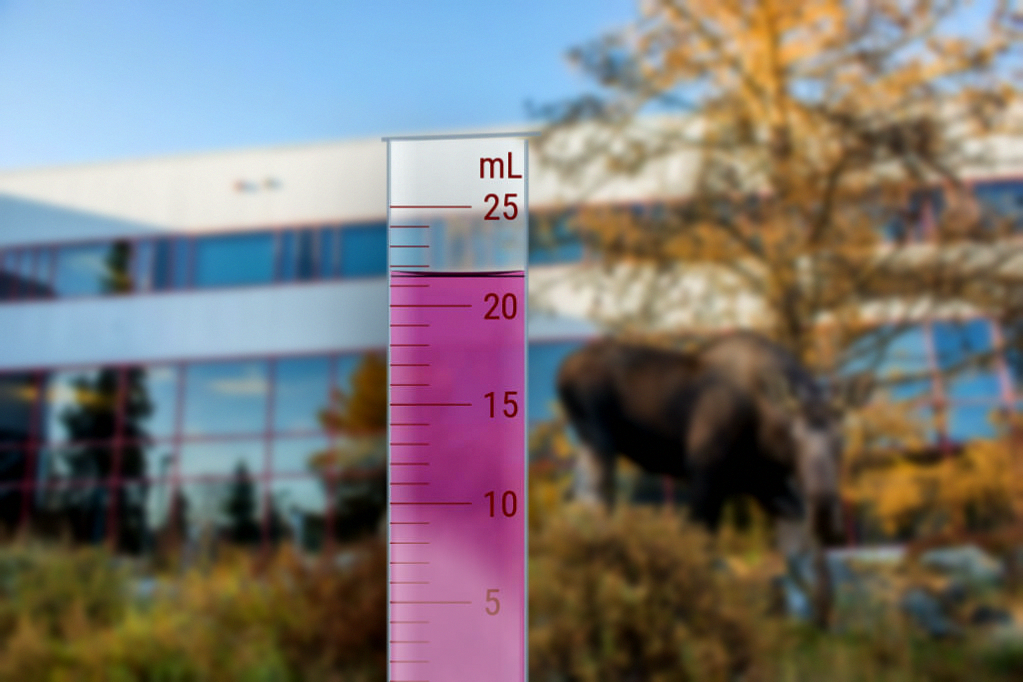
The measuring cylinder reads 21.5mL
